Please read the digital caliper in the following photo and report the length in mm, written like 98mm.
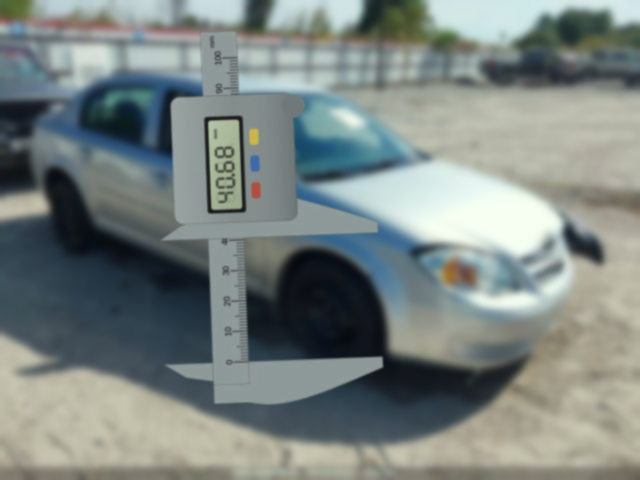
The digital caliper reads 40.68mm
